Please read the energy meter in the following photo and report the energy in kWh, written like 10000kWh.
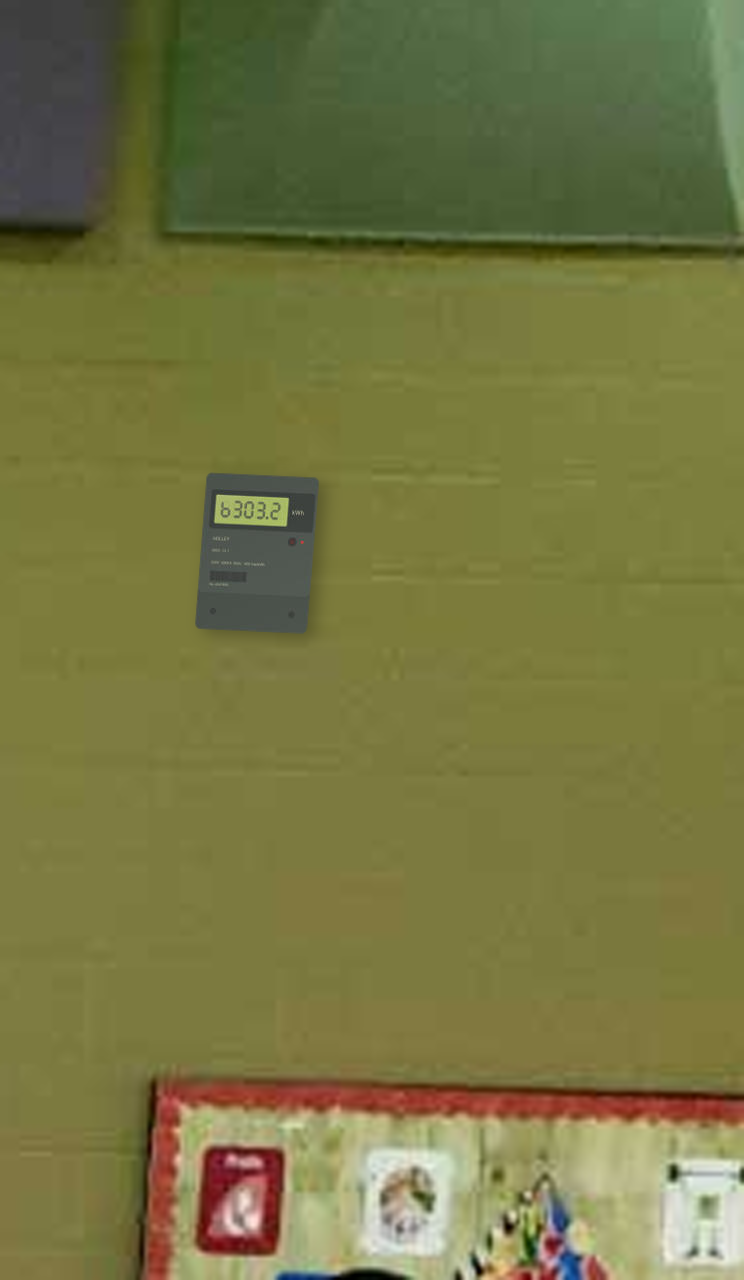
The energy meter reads 6303.2kWh
